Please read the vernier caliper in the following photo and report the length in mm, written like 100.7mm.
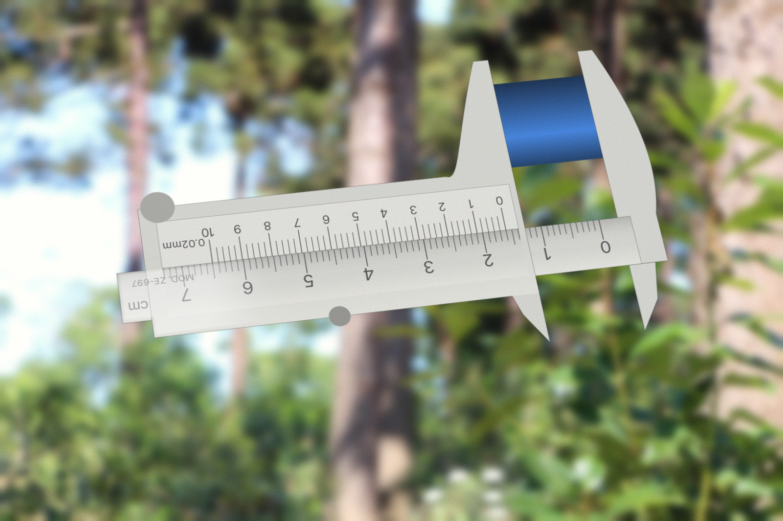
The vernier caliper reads 16.0mm
